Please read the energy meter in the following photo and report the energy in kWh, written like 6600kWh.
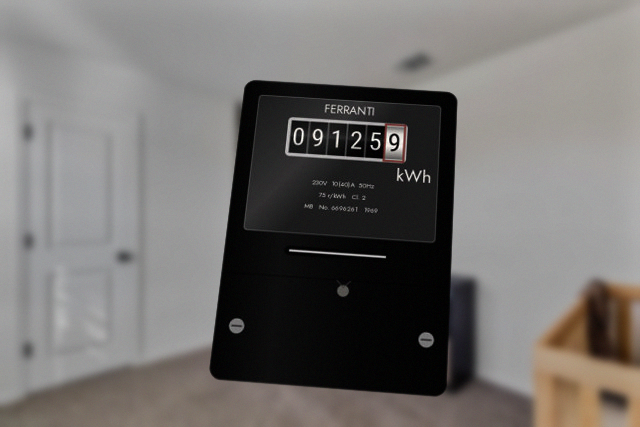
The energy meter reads 9125.9kWh
